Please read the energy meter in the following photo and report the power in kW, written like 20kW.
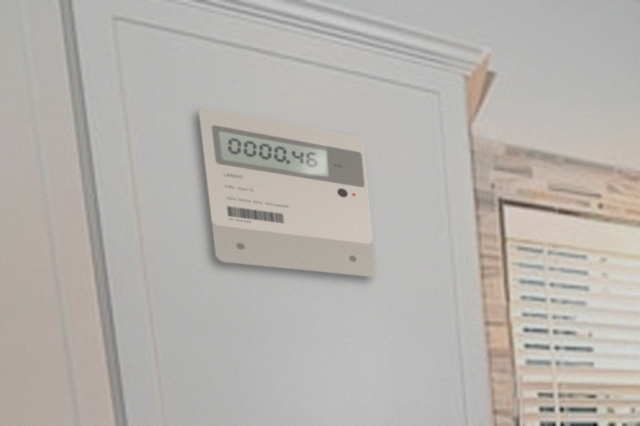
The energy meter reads 0.46kW
